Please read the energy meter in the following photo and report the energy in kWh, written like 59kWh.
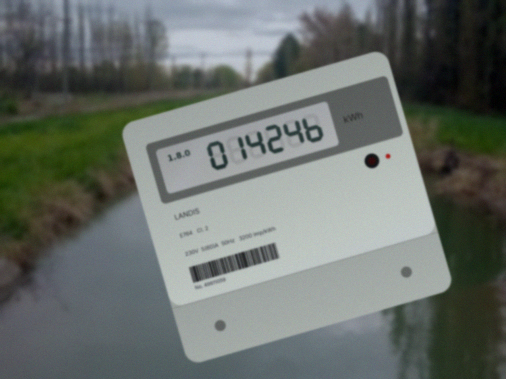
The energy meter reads 14246kWh
